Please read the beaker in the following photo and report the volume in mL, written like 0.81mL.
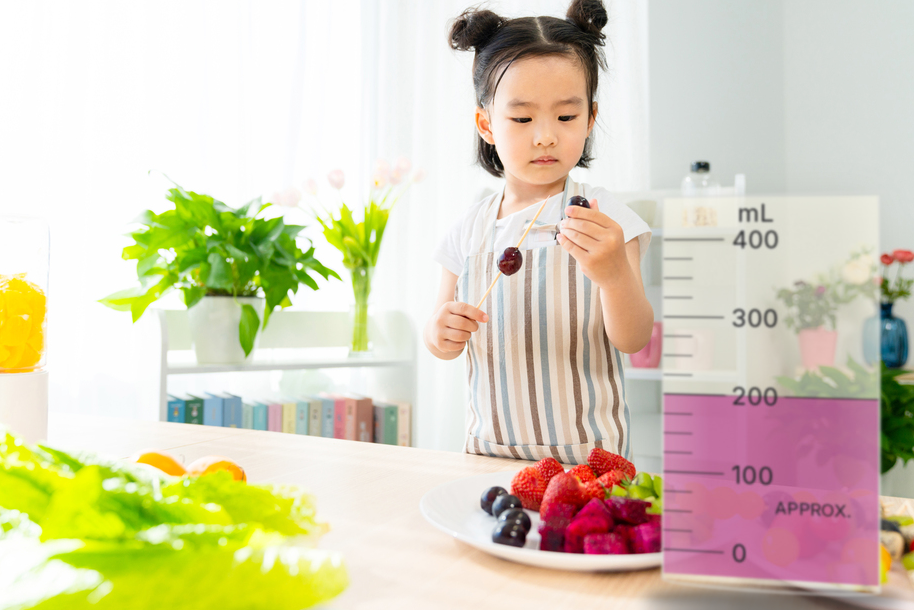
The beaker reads 200mL
